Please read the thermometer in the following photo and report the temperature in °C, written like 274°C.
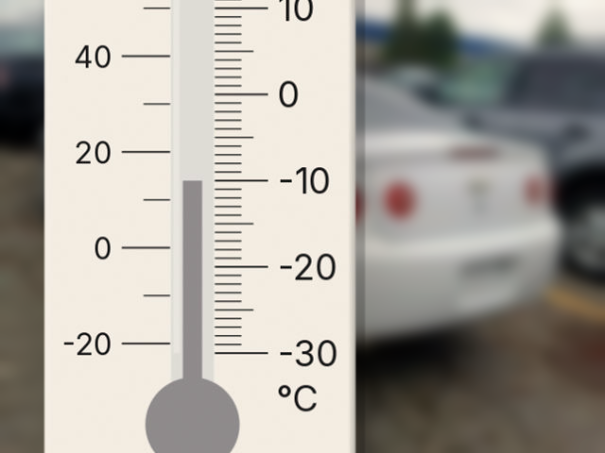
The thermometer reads -10°C
